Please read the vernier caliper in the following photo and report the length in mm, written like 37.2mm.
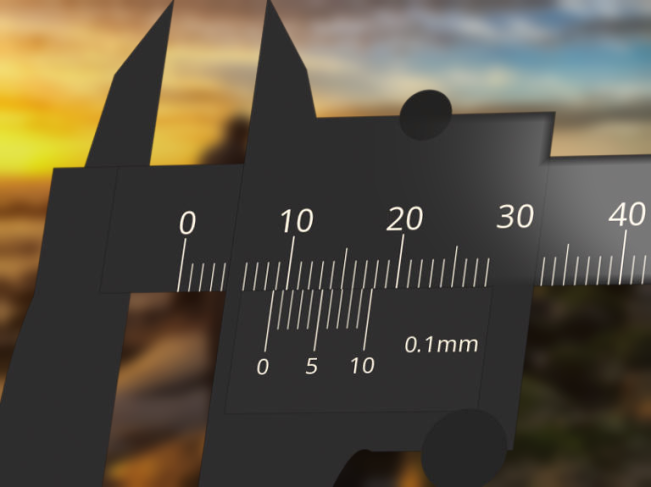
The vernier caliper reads 8.8mm
